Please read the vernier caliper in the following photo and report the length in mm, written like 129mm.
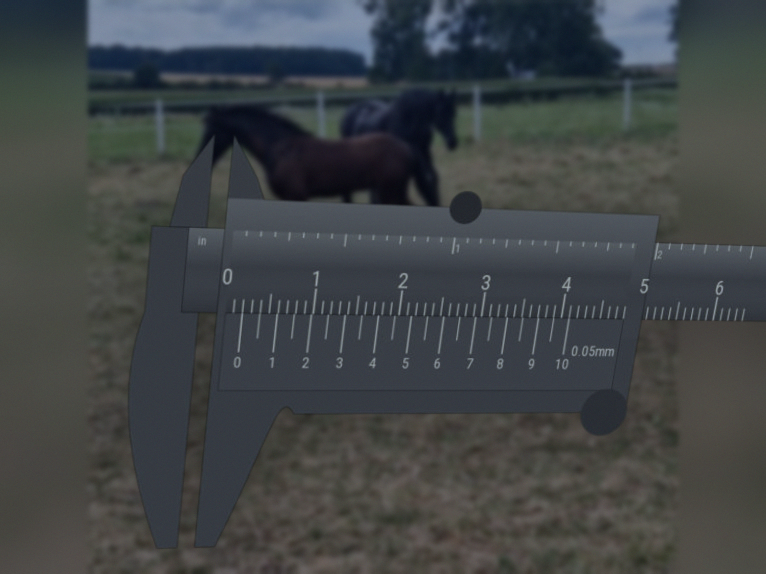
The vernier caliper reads 2.0mm
